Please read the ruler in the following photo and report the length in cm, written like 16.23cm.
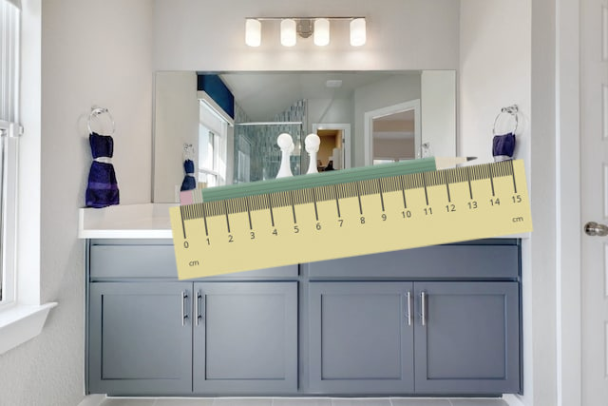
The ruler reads 13.5cm
